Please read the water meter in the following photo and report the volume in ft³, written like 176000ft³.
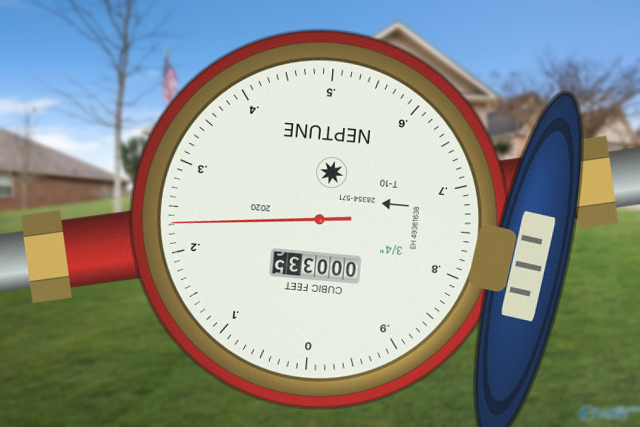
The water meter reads 335.23ft³
